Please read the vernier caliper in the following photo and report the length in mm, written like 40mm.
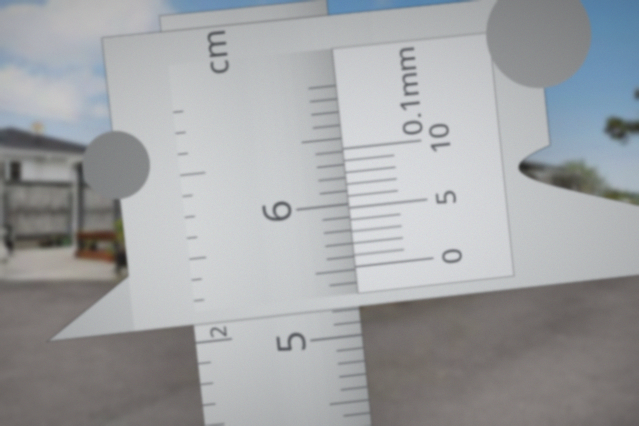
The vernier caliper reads 55.2mm
